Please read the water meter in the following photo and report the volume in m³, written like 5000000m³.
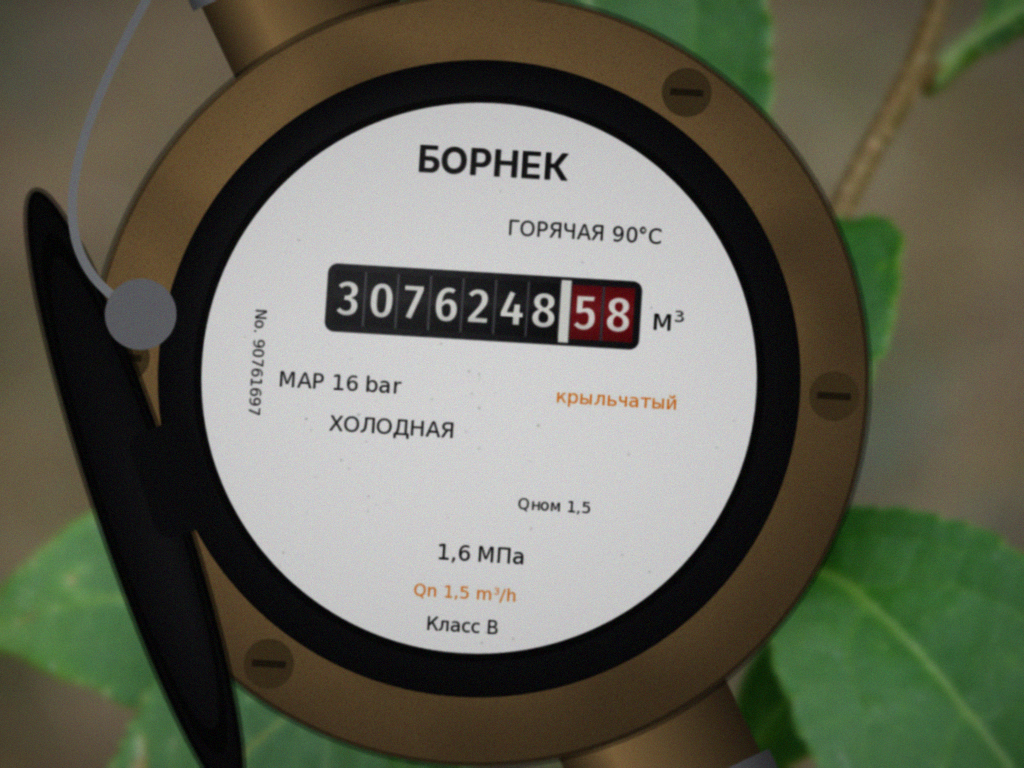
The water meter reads 3076248.58m³
